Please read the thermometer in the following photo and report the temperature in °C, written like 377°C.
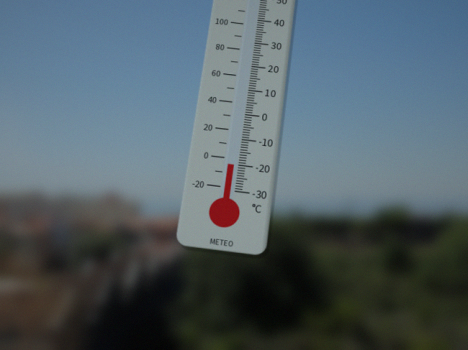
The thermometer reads -20°C
